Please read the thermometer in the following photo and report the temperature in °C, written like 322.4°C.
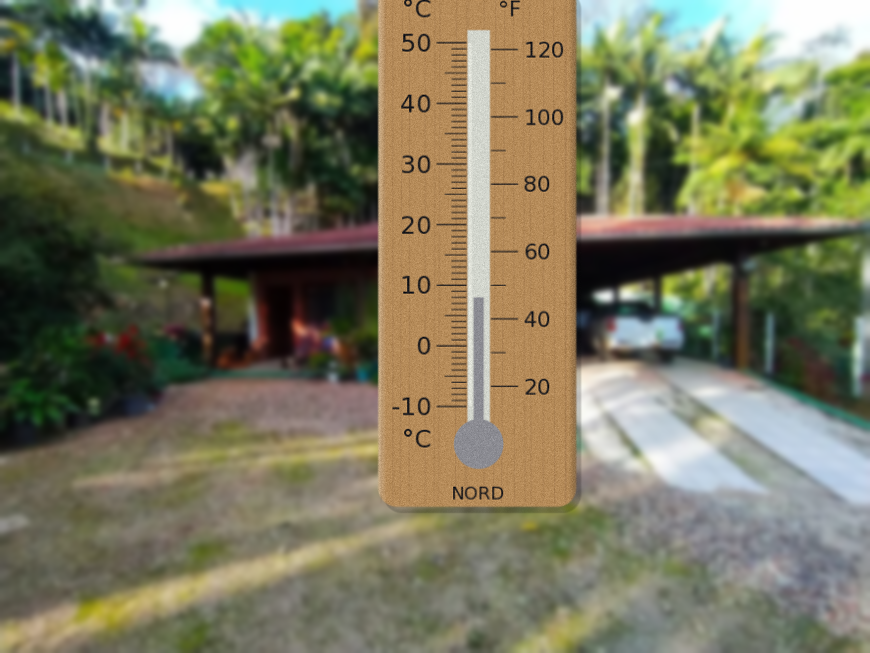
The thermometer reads 8°C
